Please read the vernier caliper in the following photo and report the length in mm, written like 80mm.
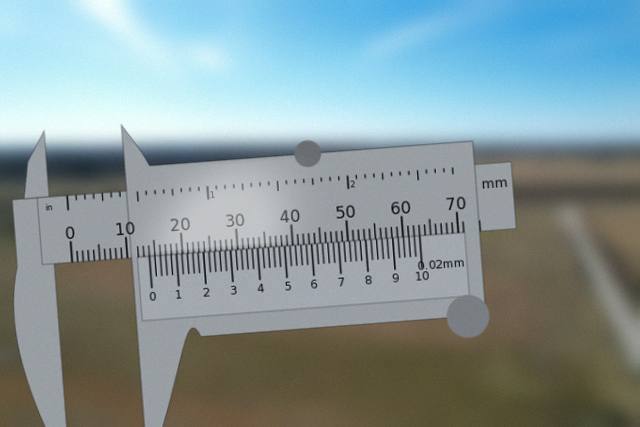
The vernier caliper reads 14.0mm
